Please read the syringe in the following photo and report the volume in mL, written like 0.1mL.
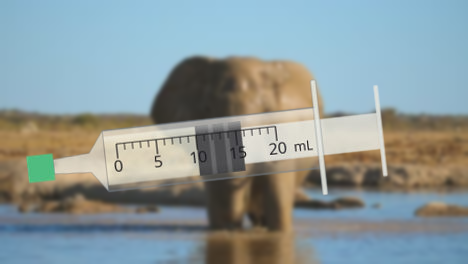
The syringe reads 10mL
